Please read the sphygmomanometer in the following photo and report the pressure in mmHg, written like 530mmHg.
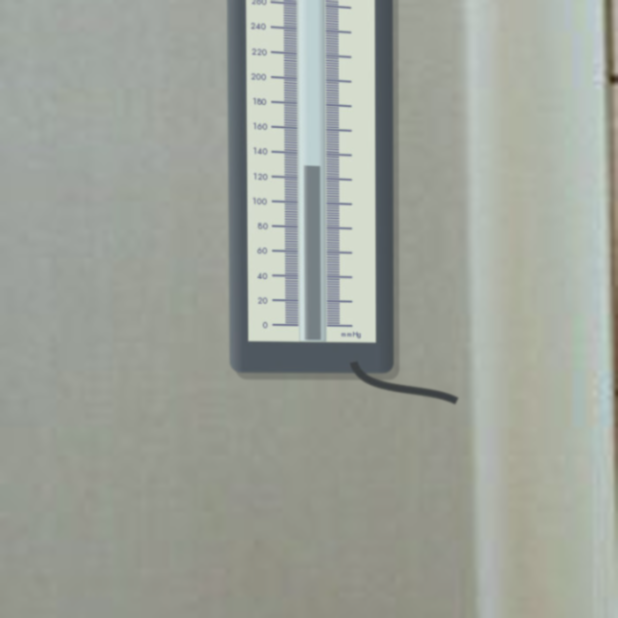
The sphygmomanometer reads 130mmHg
